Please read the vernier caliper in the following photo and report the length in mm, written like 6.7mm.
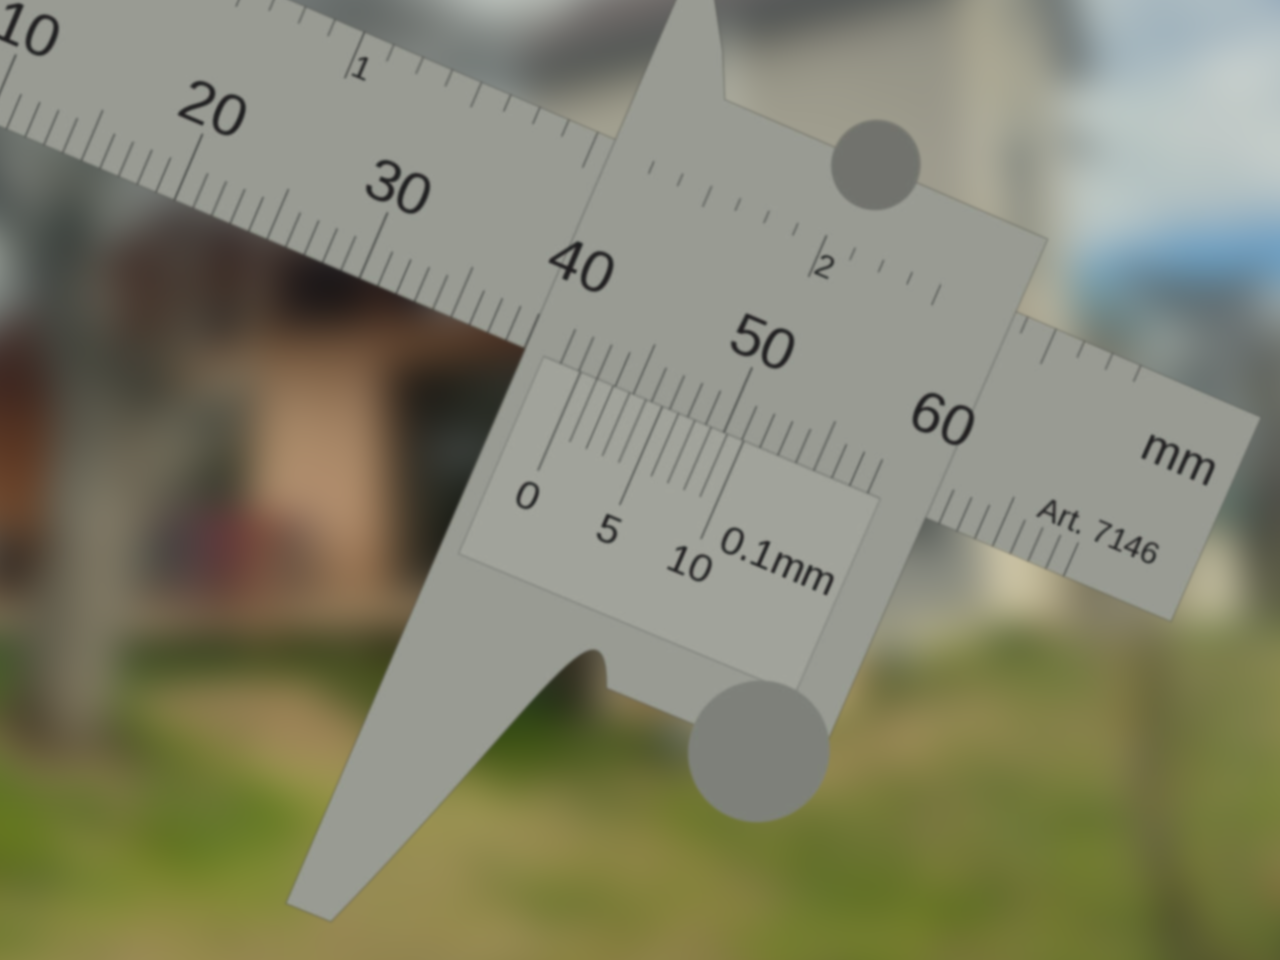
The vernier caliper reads 42.1mm
